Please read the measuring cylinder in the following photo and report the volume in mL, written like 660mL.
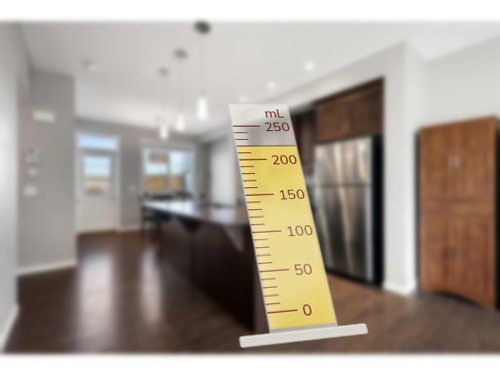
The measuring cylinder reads 220mL
